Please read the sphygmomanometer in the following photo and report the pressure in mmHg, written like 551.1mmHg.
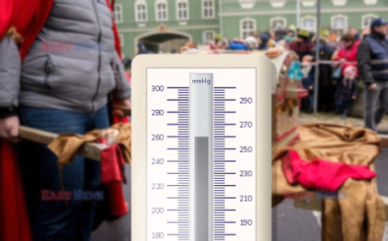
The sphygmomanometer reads 260mmHg
